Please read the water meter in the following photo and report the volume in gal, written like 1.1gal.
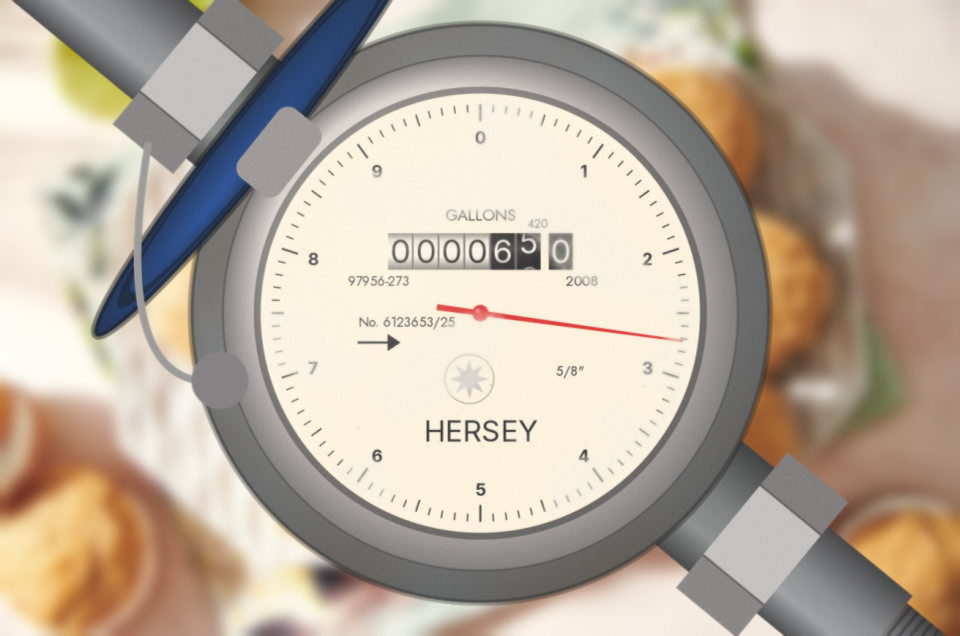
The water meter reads 652.7gal
